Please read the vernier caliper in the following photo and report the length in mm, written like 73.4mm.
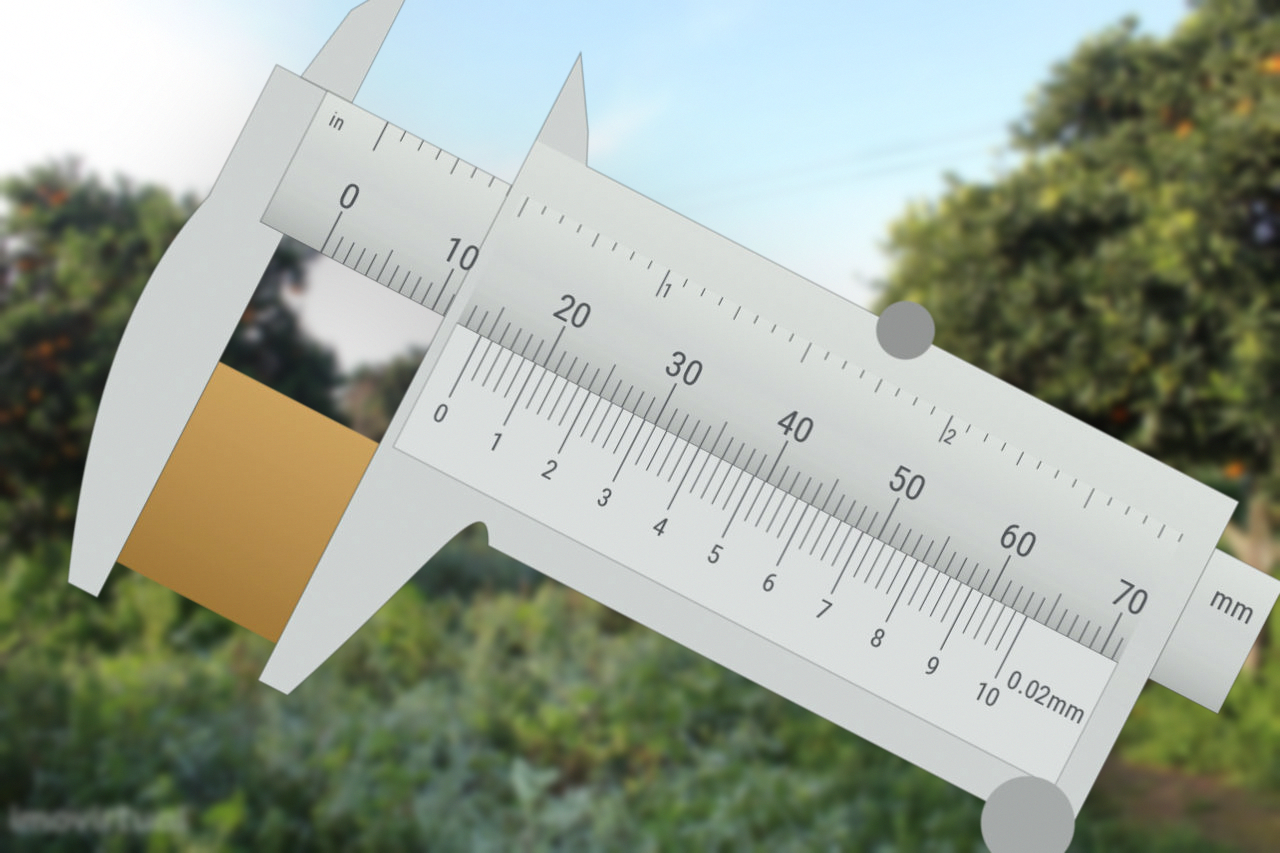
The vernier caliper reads 14.4mm
